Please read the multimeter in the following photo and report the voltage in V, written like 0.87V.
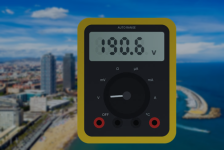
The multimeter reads 190.6V
